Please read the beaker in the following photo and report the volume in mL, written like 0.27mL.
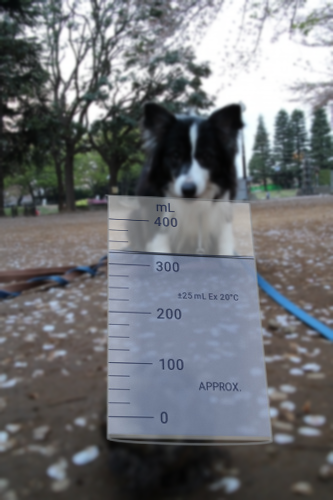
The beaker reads 325mL
